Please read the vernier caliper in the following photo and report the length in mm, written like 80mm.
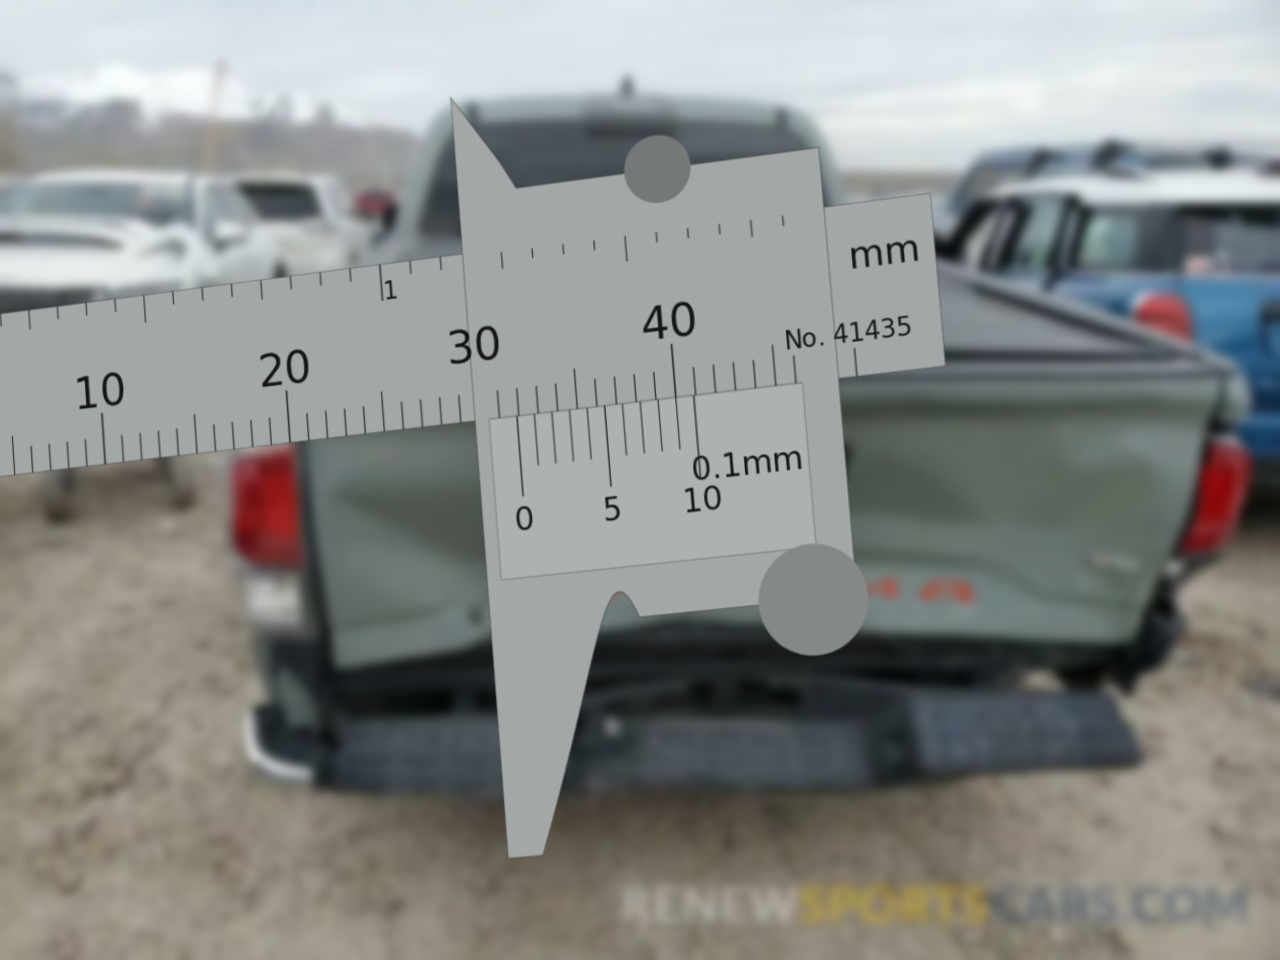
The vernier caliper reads 31.9mm
